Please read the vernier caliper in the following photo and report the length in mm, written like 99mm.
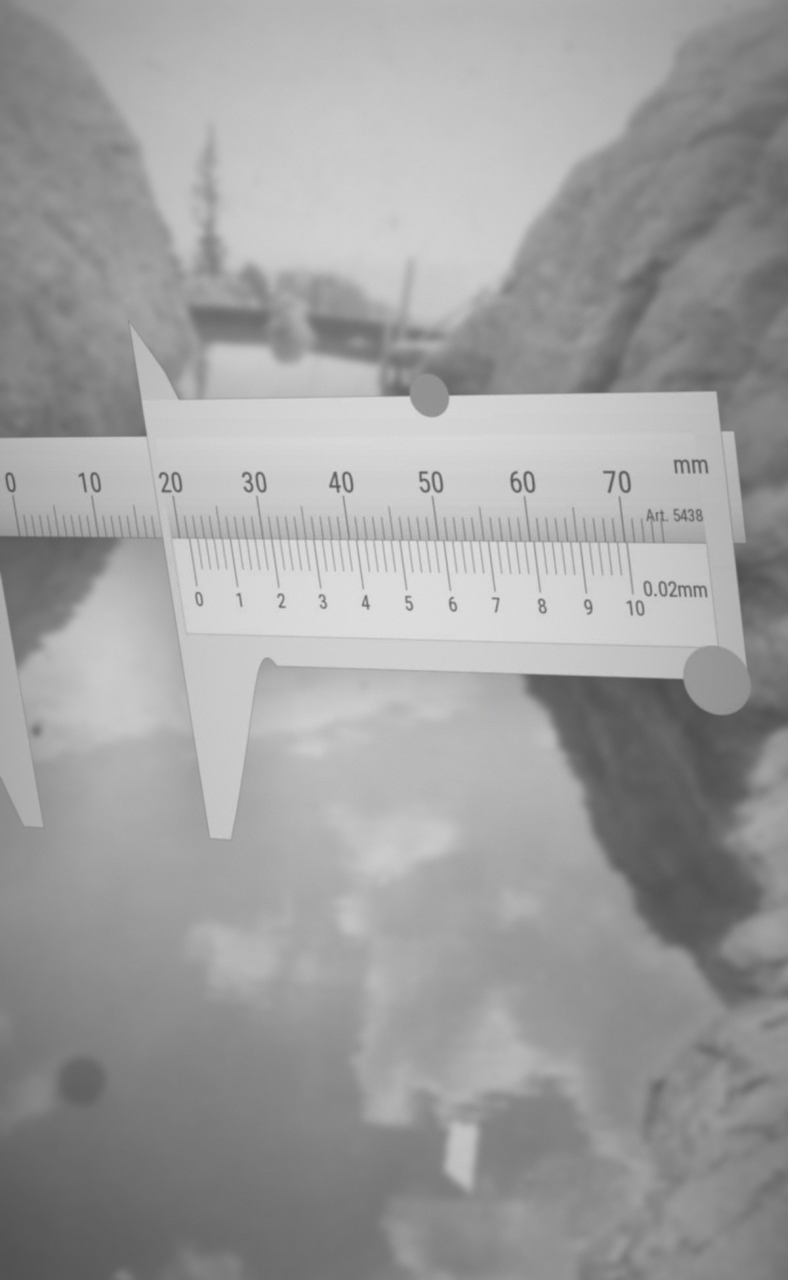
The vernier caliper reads 21.2mm
